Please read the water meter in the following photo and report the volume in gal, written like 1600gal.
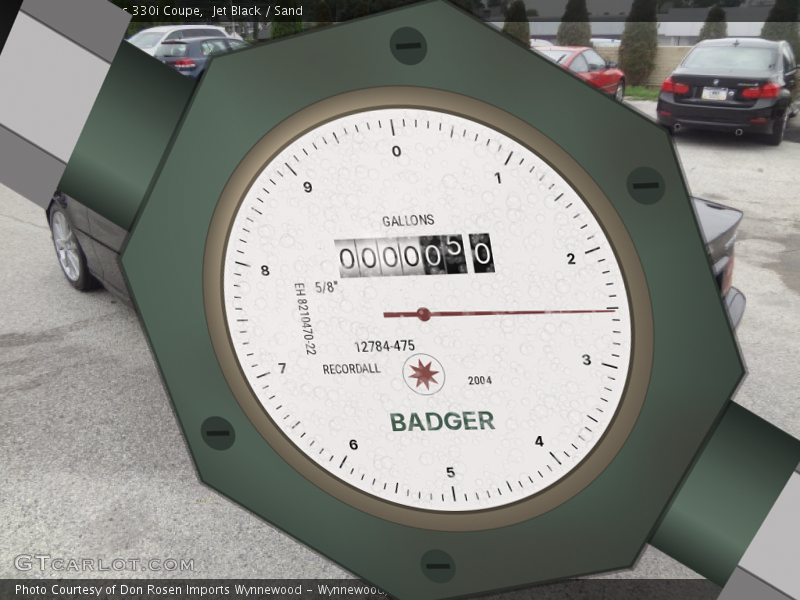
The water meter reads 52.5gal
